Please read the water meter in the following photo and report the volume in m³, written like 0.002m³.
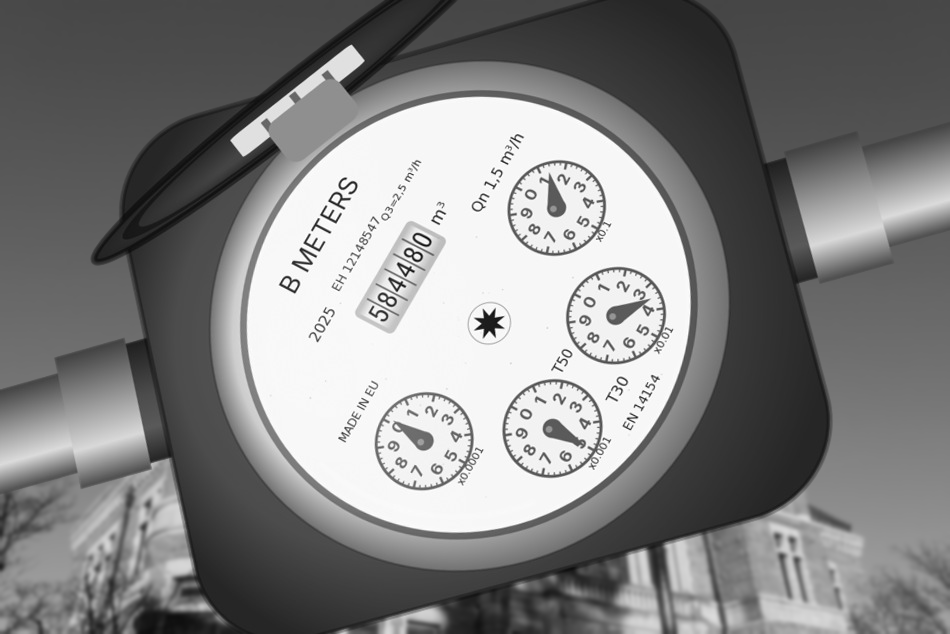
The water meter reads 584480.1350m³
